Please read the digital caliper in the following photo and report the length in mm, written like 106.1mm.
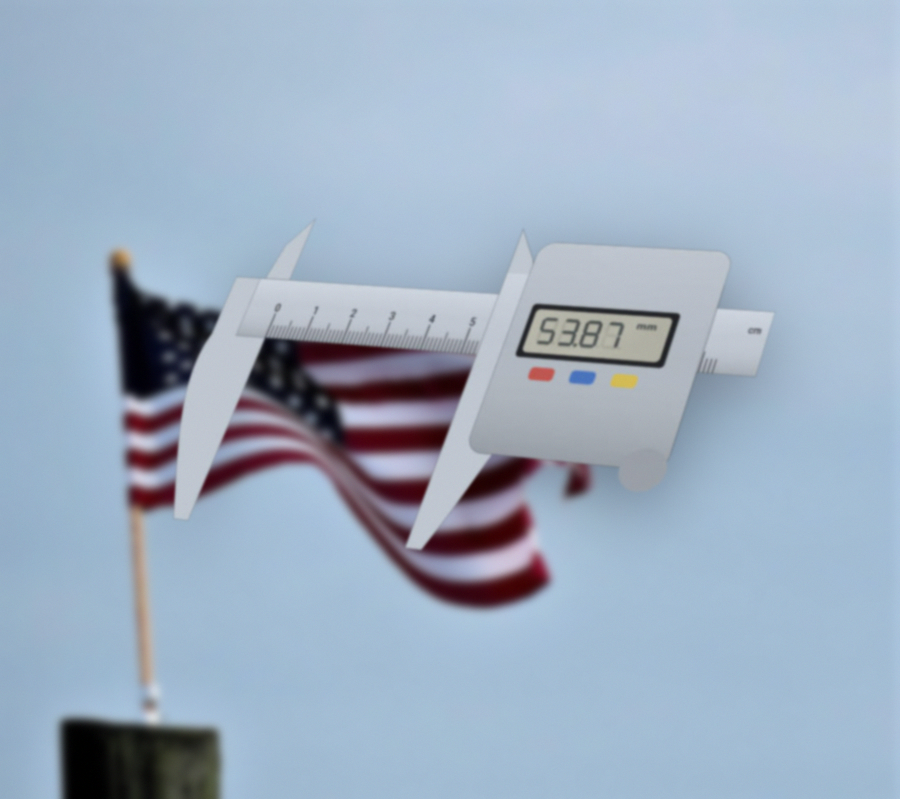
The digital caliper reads 53.87mm
